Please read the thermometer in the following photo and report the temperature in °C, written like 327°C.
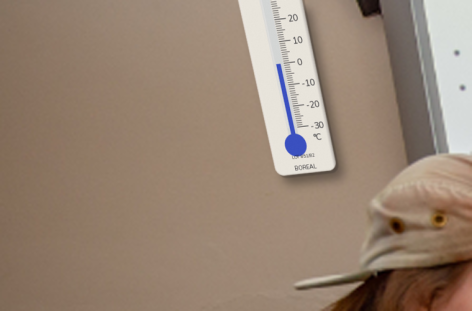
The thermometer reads 0°C
